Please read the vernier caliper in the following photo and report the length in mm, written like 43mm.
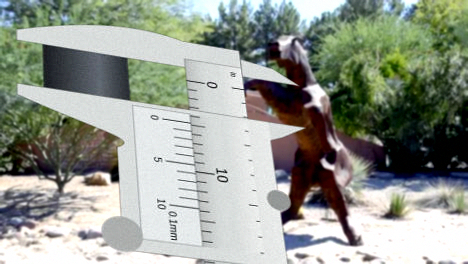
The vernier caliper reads 4.8mm
